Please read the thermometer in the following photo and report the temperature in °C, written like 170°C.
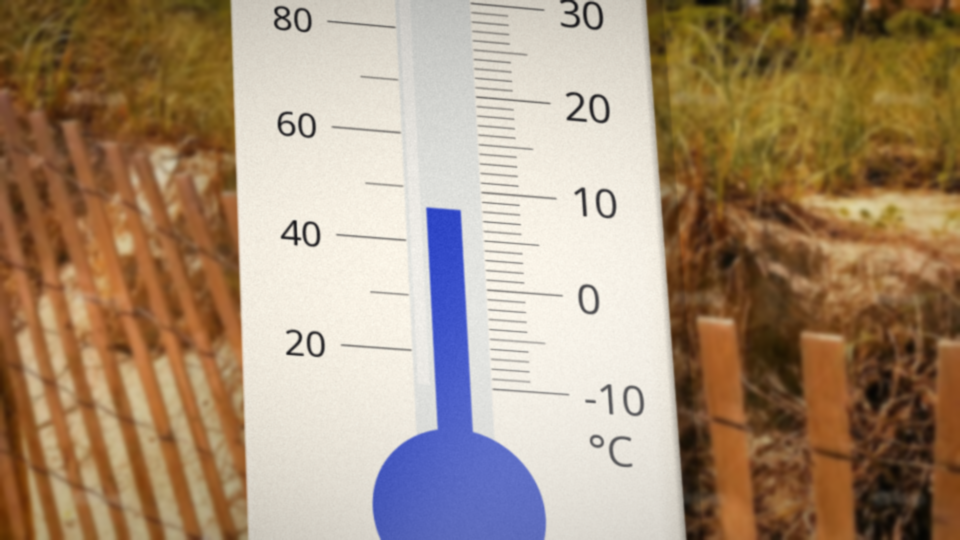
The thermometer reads 8°C
